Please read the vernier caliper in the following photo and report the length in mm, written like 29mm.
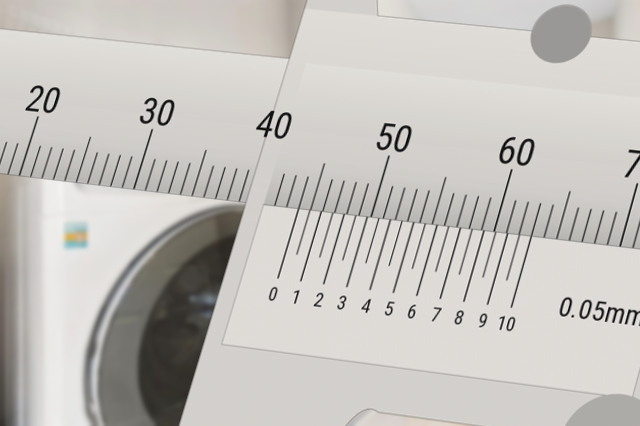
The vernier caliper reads 44.0mm
